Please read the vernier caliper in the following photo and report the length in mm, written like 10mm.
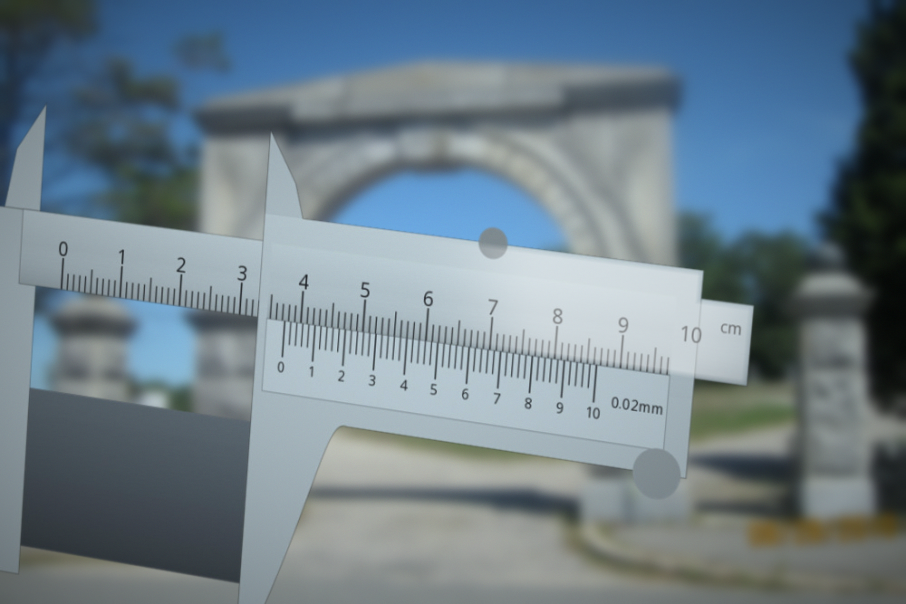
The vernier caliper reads 37.4mm
